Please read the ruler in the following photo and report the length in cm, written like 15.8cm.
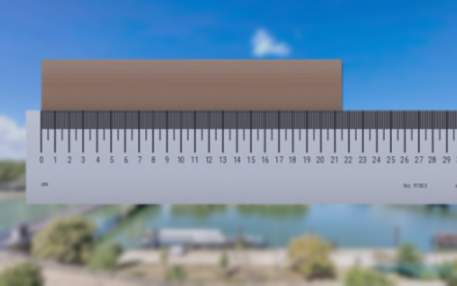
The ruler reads 21.5cm
